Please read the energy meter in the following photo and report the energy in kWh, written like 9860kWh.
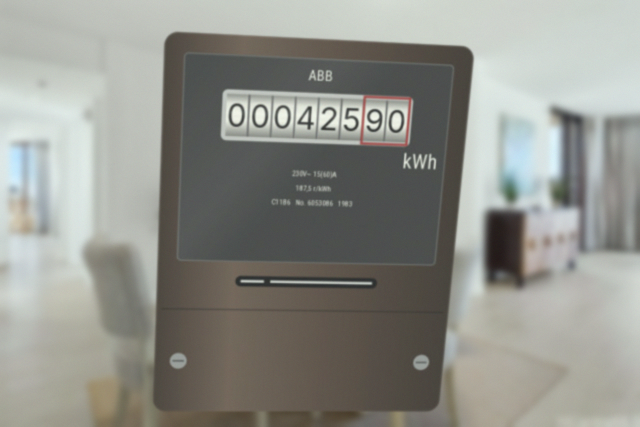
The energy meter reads 425.90kWh
